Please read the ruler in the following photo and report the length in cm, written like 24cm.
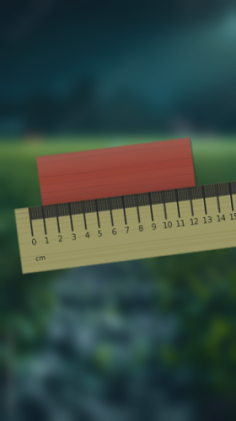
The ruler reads 11.5cm
